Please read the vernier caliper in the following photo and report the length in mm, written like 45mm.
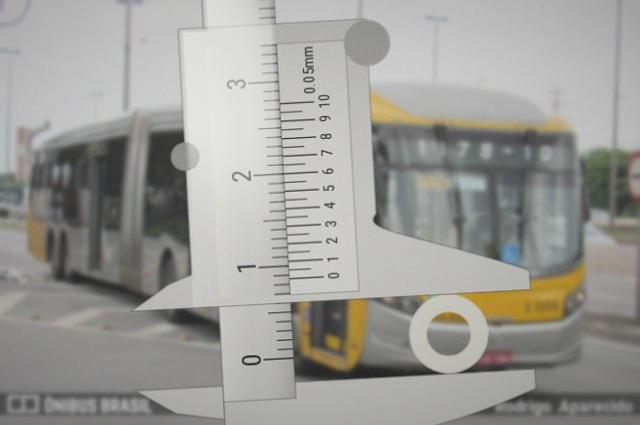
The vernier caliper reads 8.6mm
